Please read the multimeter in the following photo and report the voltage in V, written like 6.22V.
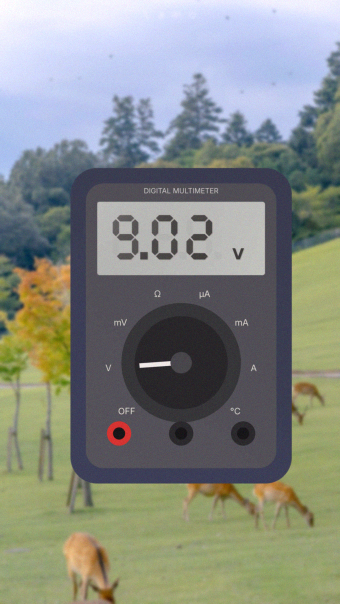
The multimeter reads 9.02V
